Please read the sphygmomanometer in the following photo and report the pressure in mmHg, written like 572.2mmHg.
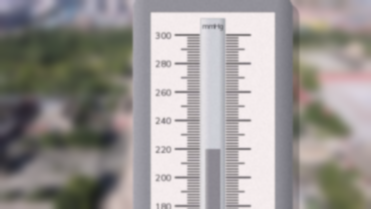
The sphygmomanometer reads 220mmHg
